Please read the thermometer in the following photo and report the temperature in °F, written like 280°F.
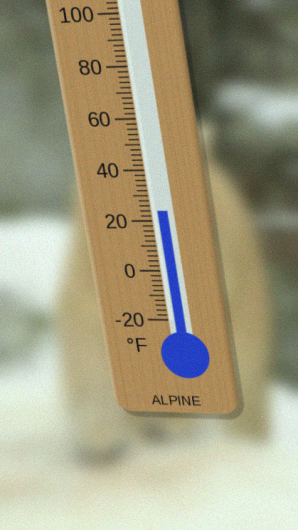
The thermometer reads 24°F
